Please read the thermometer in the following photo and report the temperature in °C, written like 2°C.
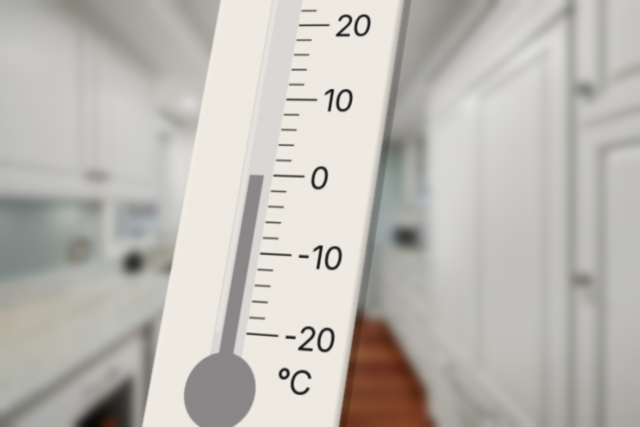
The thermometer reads 0°C
